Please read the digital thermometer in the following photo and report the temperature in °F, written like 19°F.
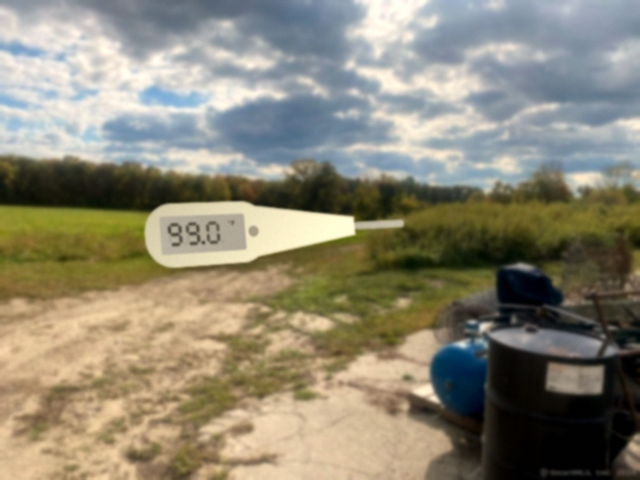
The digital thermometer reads 99.0°F
